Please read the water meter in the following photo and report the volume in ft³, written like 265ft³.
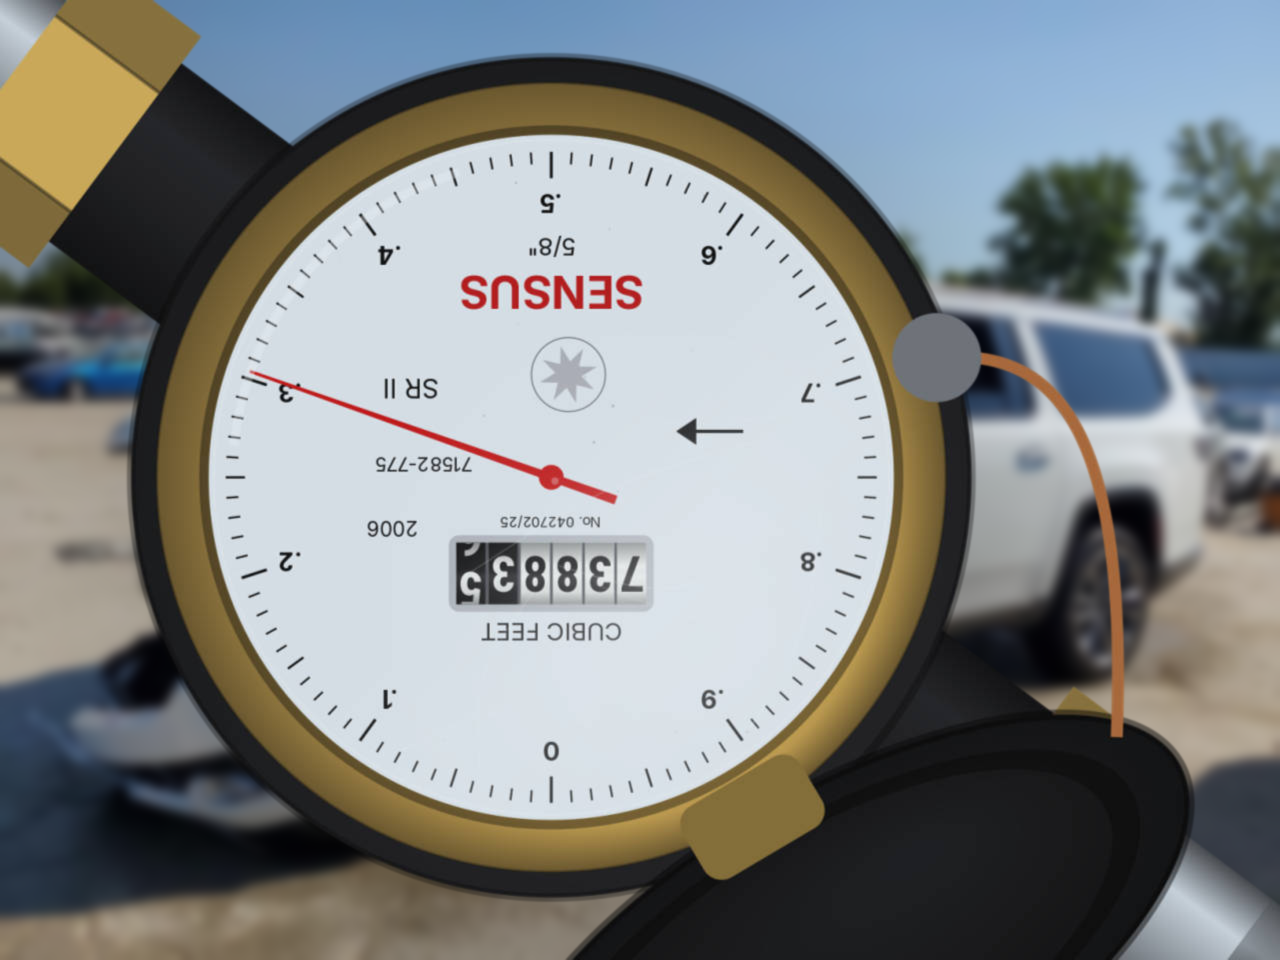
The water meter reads 738835.30ft³
